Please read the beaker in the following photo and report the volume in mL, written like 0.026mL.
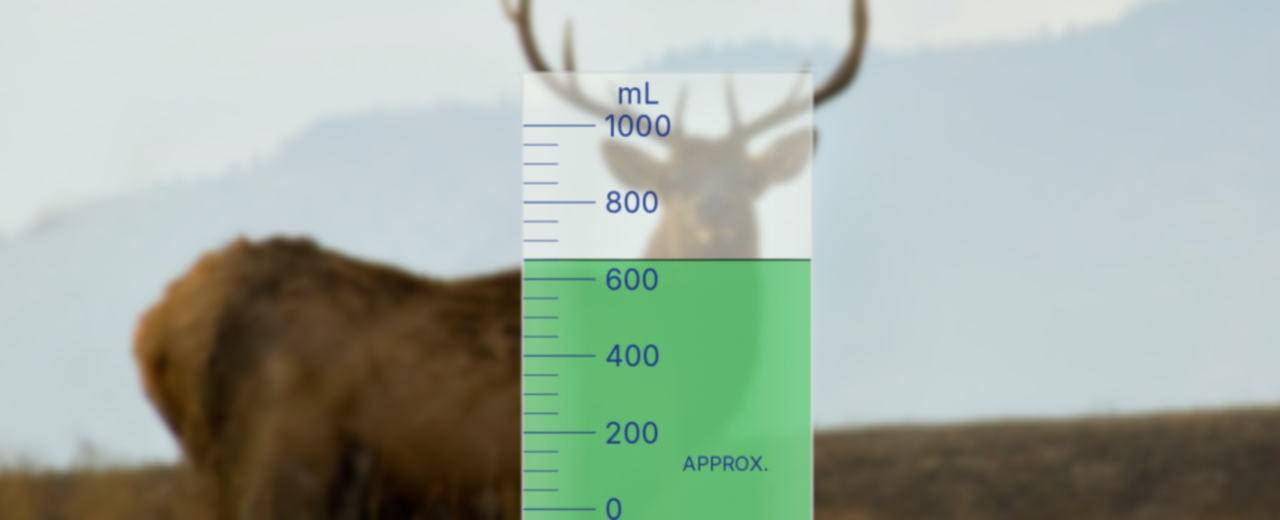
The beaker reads 650mL
